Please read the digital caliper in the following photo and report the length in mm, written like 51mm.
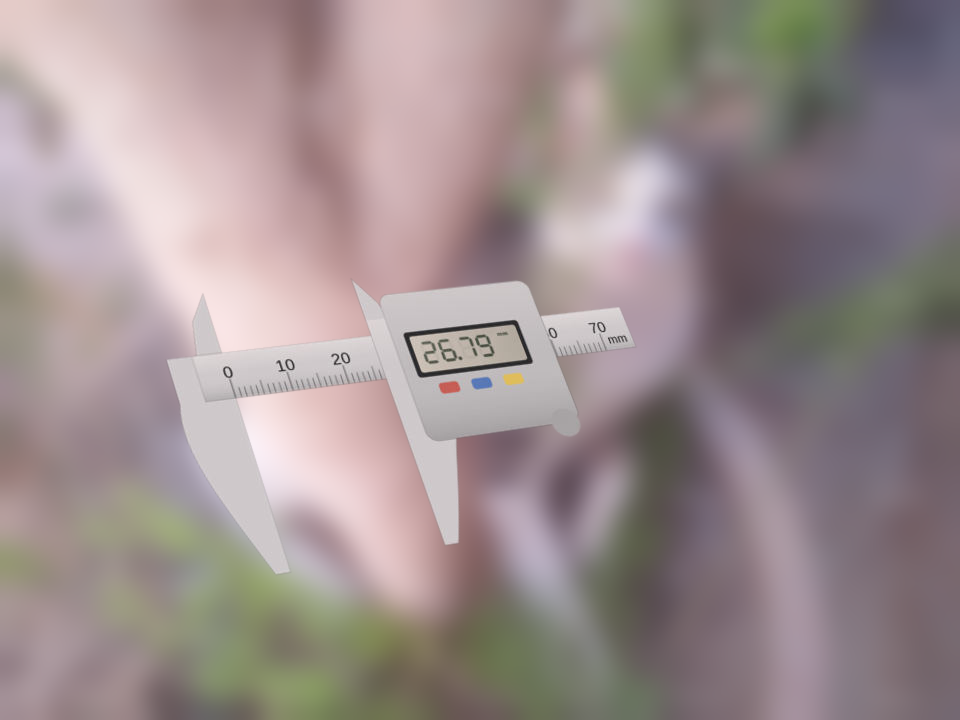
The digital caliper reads 26.79mm
